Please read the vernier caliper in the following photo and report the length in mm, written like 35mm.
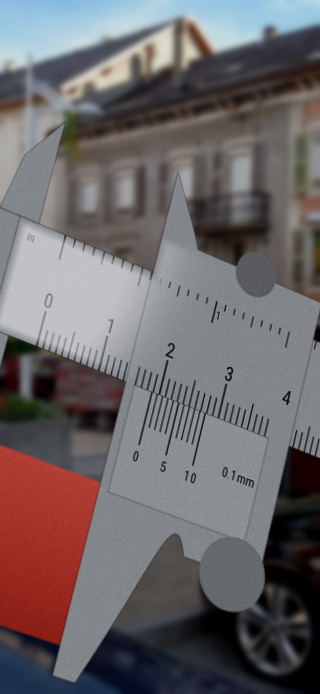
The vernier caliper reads 18.8mm
